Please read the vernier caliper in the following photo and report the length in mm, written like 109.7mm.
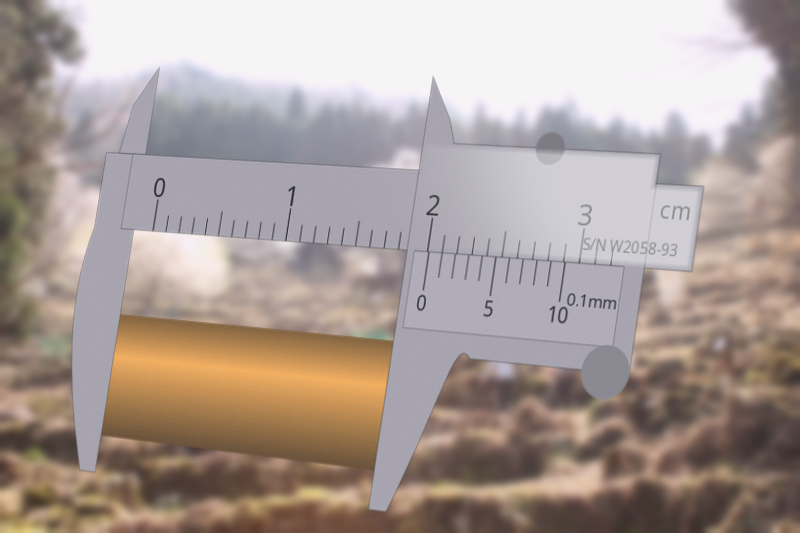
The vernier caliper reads 20.1mm
